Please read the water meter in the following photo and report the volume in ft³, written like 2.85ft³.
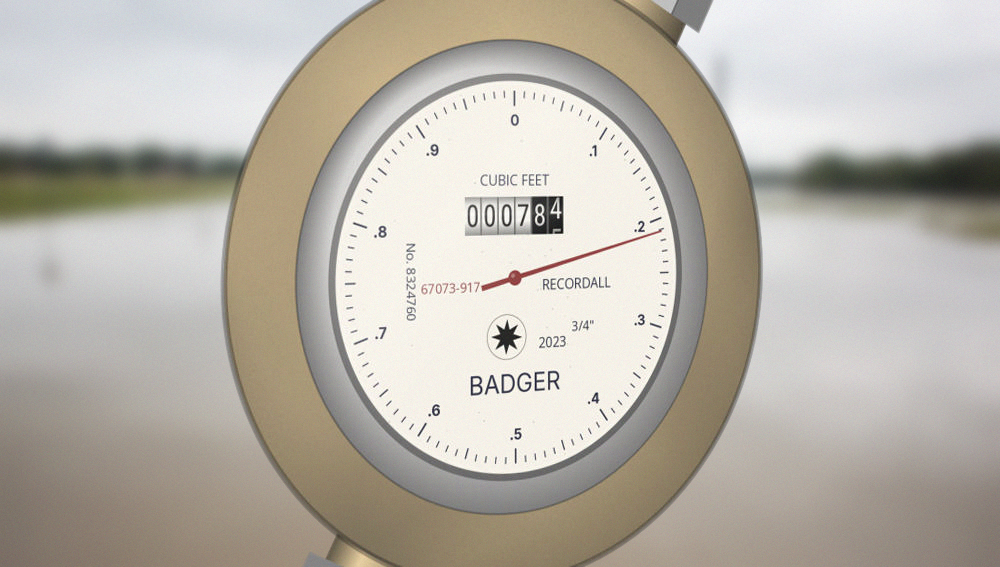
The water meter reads 784.21ft³
